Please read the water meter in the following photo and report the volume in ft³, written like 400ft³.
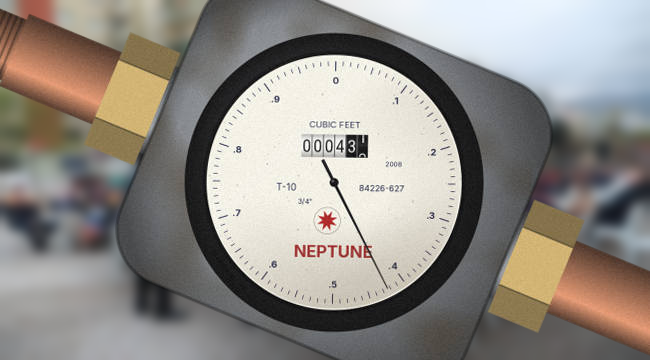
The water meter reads 431.42ft³
